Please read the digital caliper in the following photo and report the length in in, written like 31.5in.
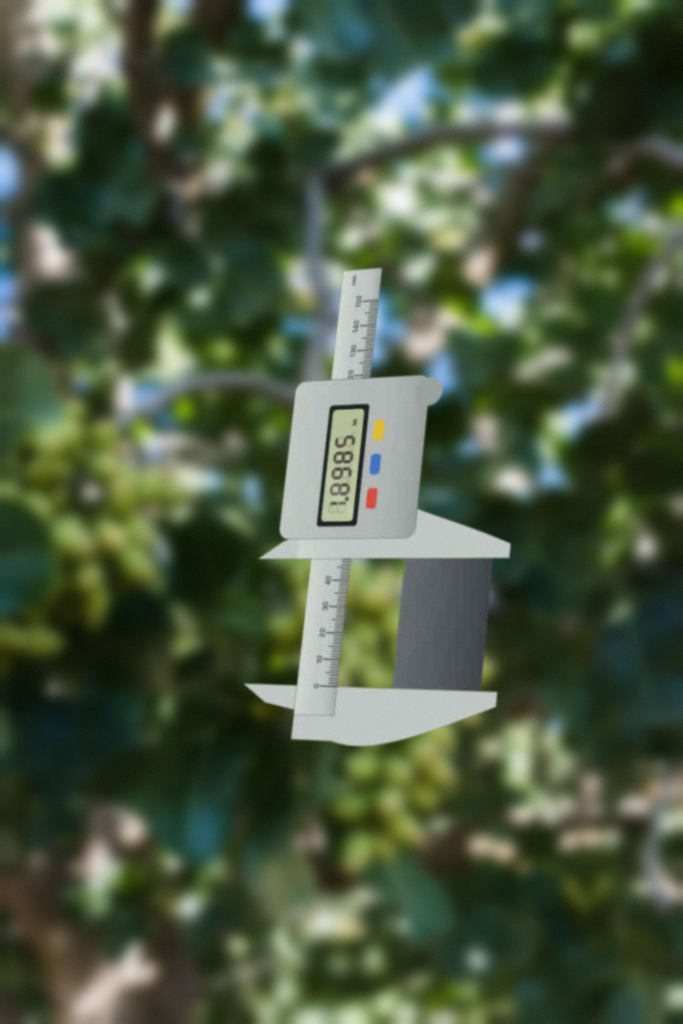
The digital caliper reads 1.8985in
